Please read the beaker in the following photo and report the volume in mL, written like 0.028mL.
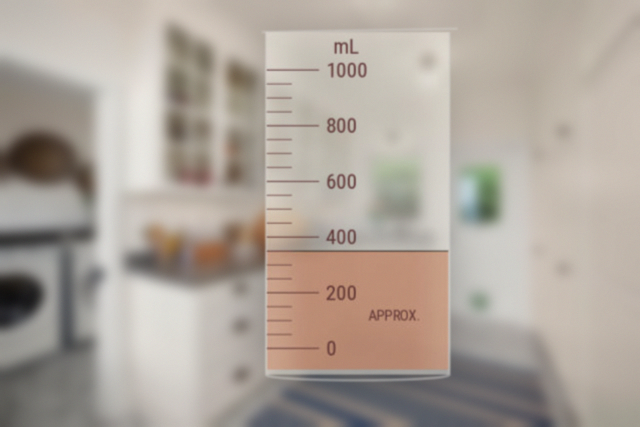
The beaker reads 350mL
